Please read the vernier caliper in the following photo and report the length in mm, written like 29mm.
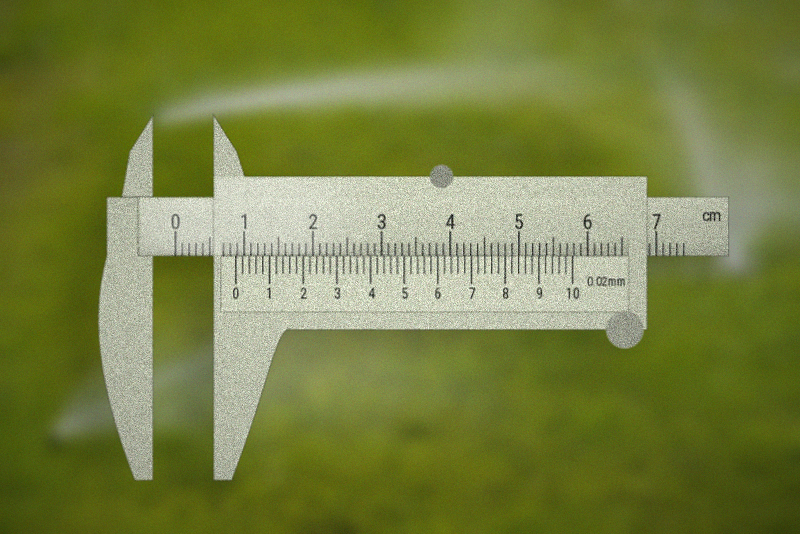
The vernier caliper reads 8.8mm
